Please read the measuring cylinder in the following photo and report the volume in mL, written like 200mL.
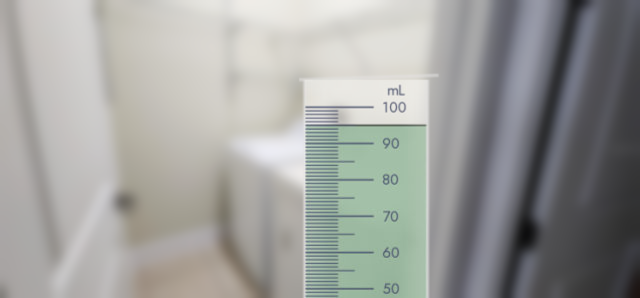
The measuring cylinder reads 95mL
